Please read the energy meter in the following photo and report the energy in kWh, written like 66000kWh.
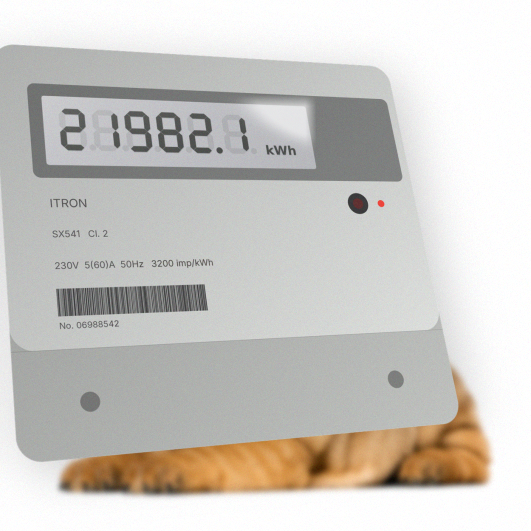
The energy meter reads 21982.1kWh
